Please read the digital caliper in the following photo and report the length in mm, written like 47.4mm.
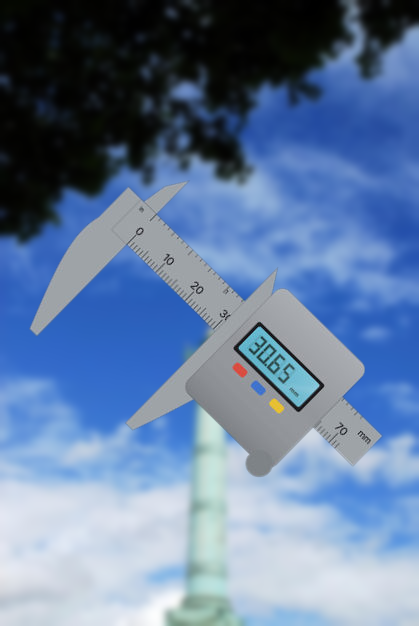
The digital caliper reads 30.65mm
